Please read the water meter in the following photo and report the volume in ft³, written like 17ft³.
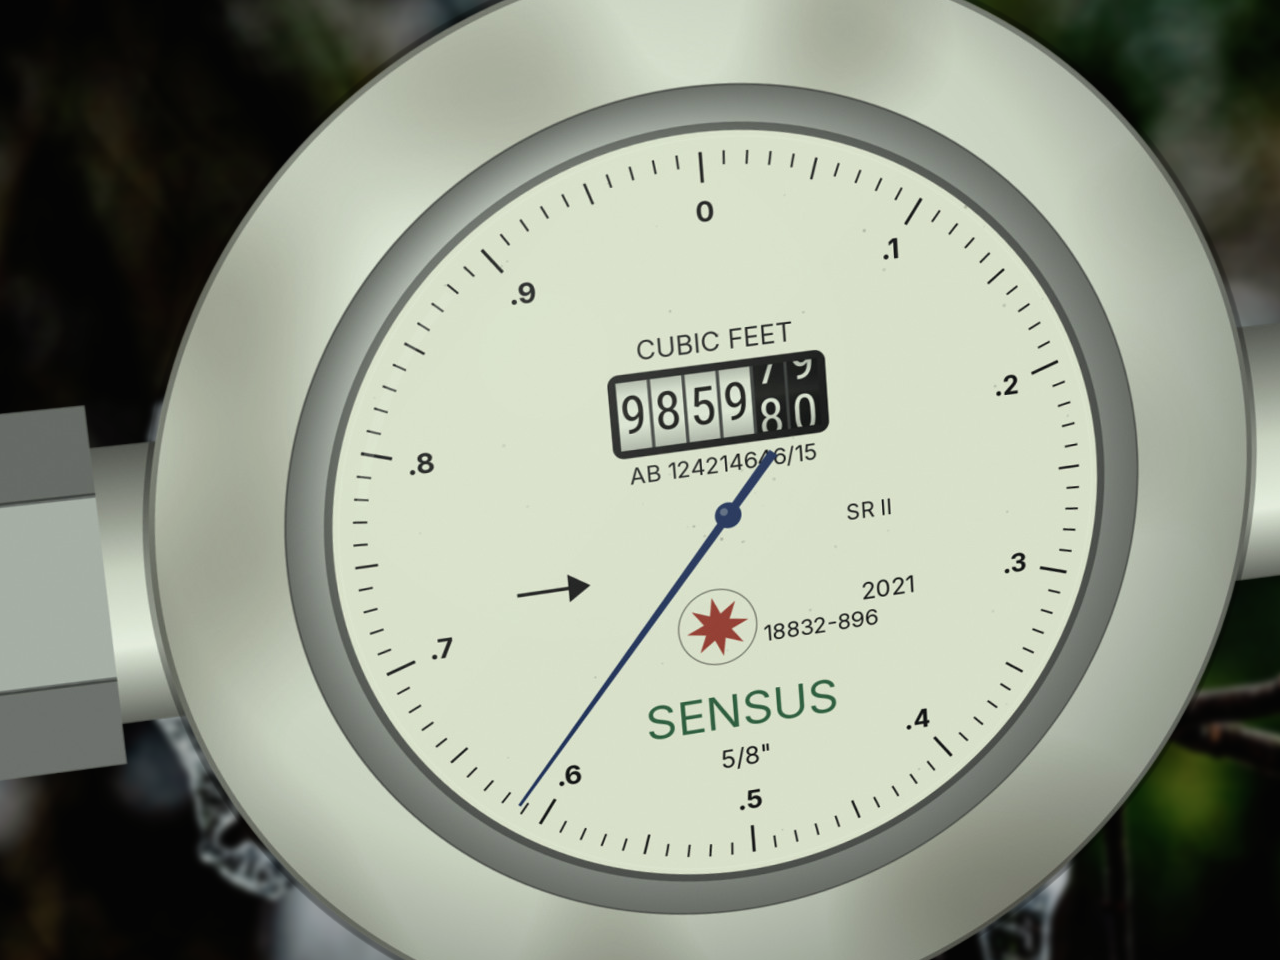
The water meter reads 985979.61ft³
